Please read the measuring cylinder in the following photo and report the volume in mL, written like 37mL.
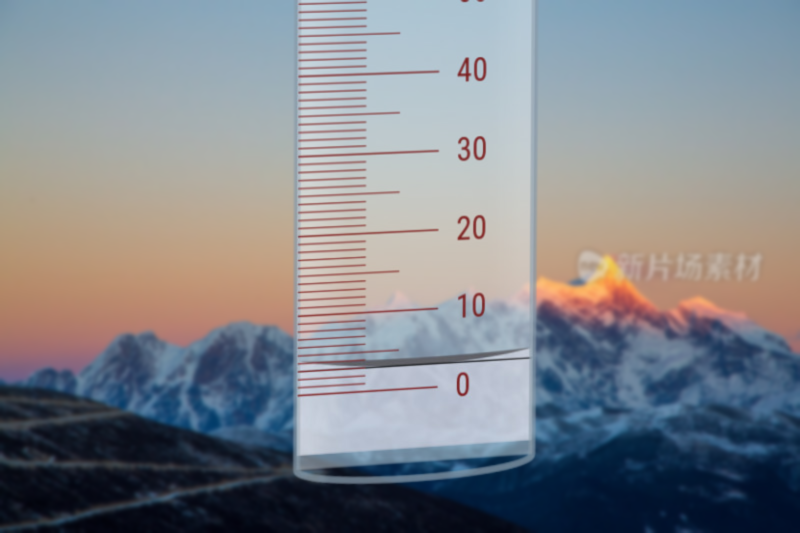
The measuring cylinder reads 3mL
